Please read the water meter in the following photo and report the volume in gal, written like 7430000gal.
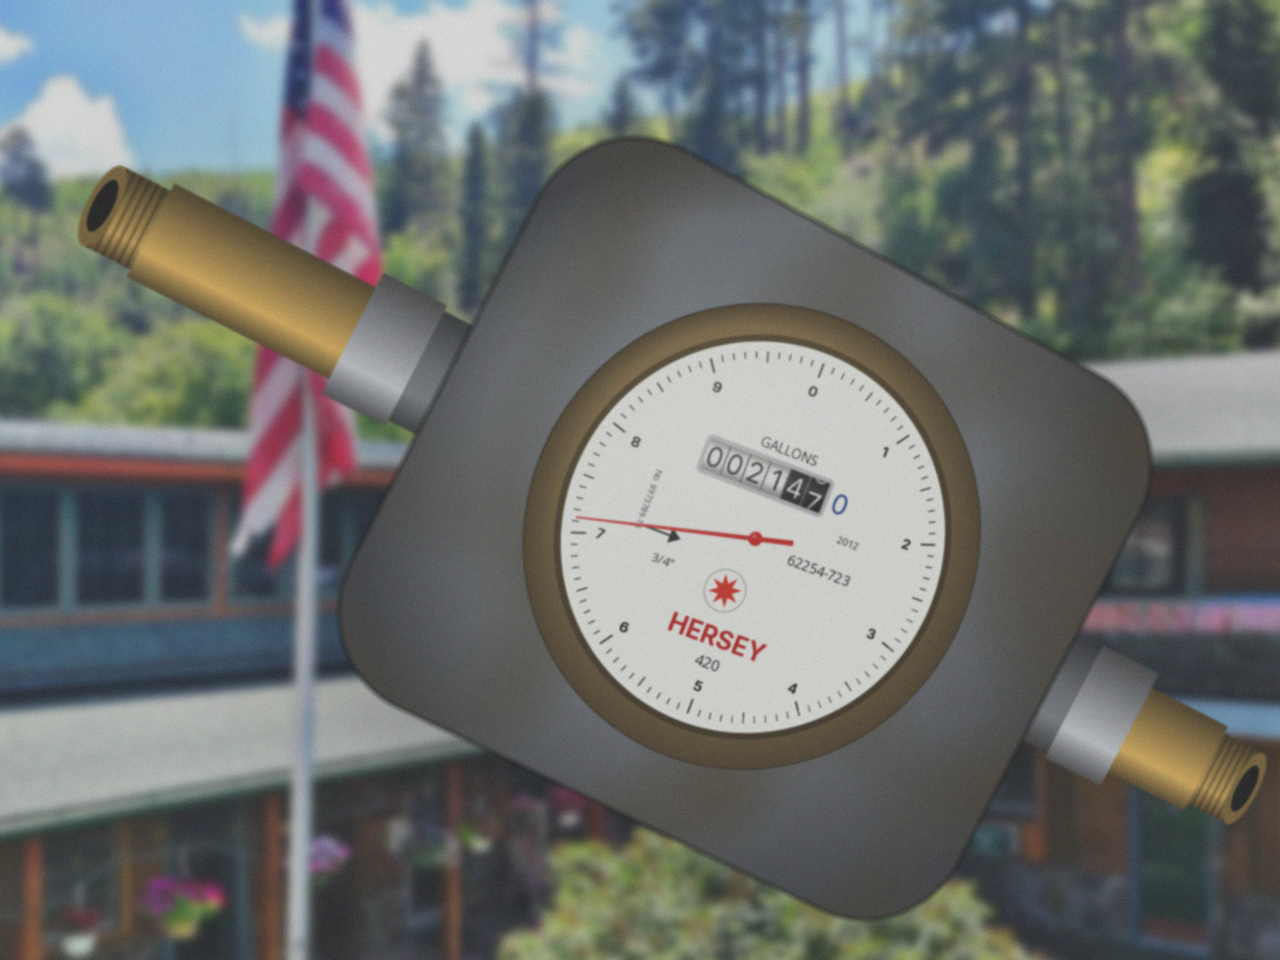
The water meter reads 21467.1gal
